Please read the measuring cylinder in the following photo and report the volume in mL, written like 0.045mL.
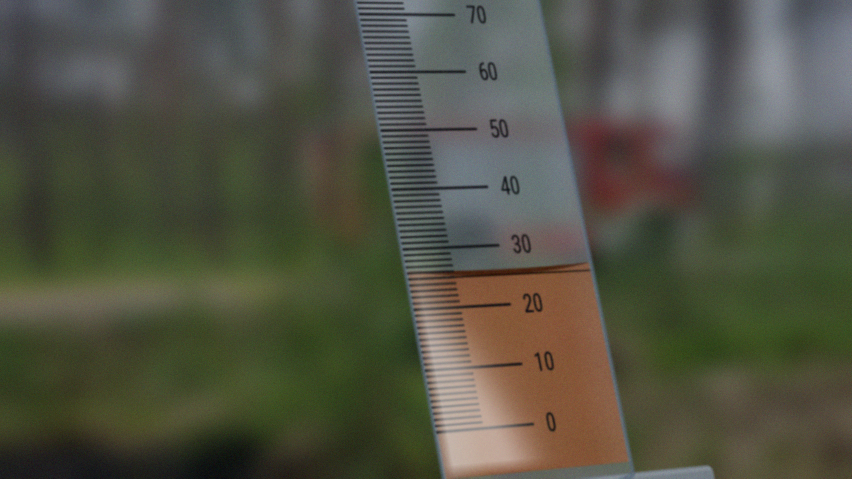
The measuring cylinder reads 25mL
